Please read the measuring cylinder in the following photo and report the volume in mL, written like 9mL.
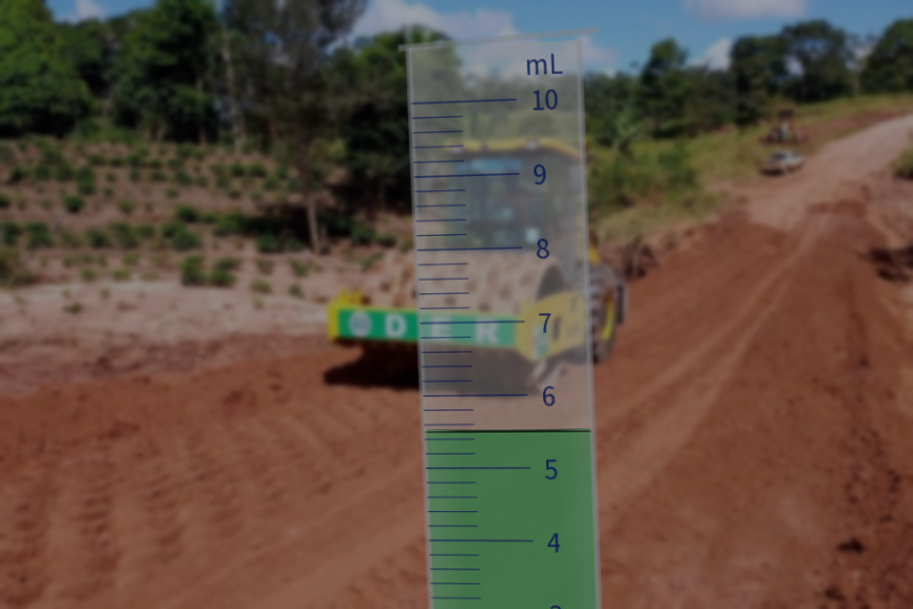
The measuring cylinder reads 5.5mL
